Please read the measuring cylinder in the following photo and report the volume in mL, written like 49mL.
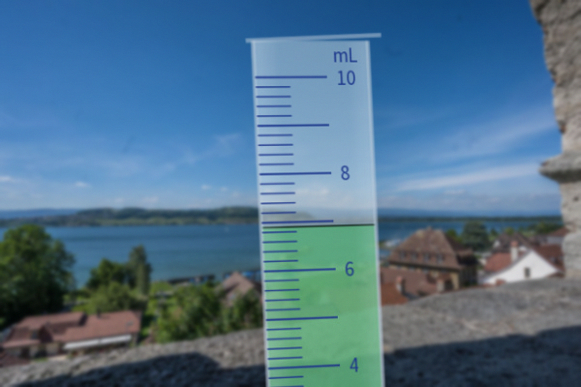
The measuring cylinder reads 6.9mL
